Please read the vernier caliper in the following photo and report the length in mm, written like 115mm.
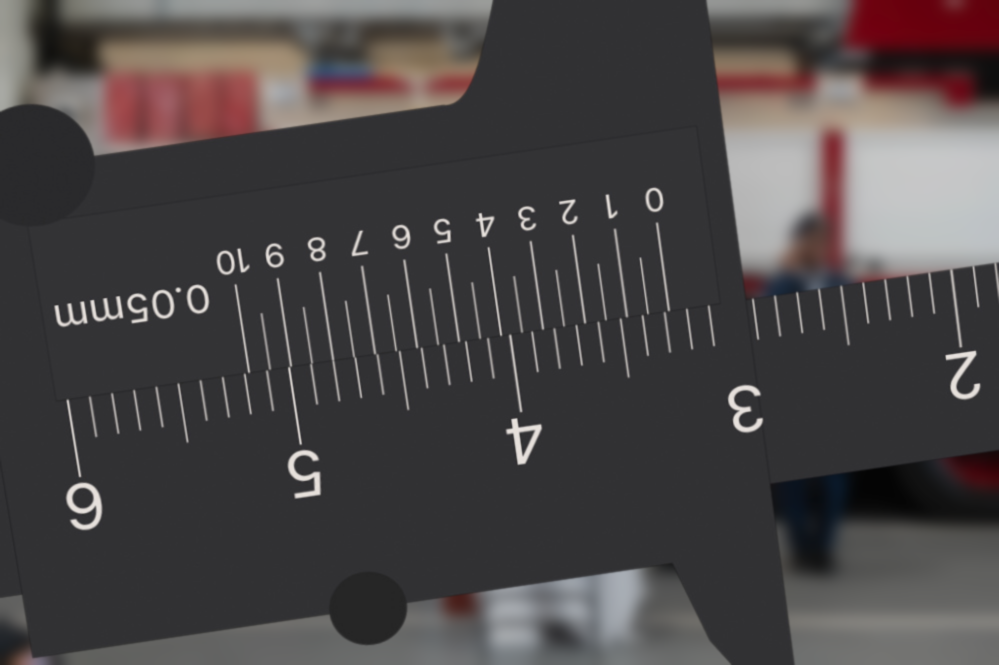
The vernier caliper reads 32.8mm
